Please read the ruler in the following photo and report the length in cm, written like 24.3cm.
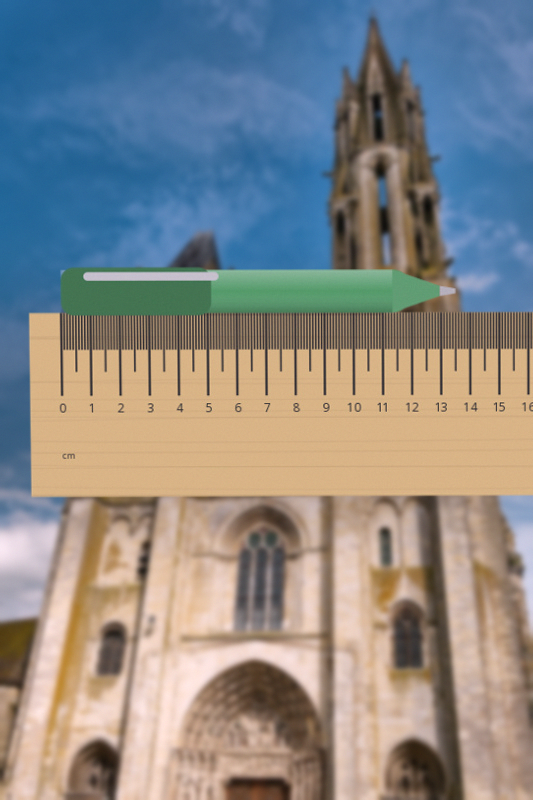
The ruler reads 13.5cm
